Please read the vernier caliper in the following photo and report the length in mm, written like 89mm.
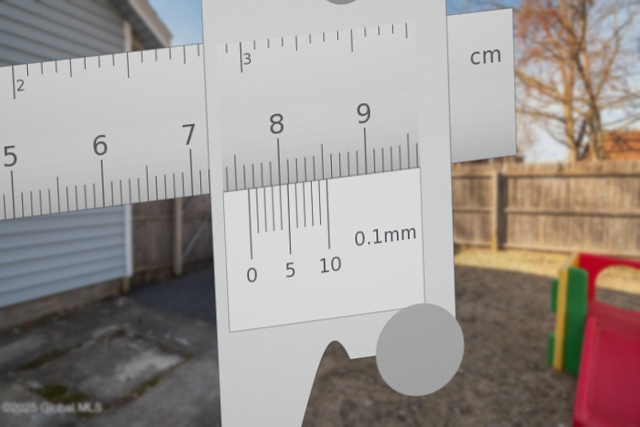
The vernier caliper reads 76.4mm
